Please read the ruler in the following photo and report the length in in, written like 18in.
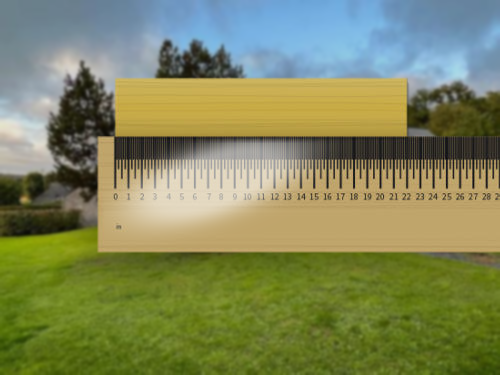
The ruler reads 22in
